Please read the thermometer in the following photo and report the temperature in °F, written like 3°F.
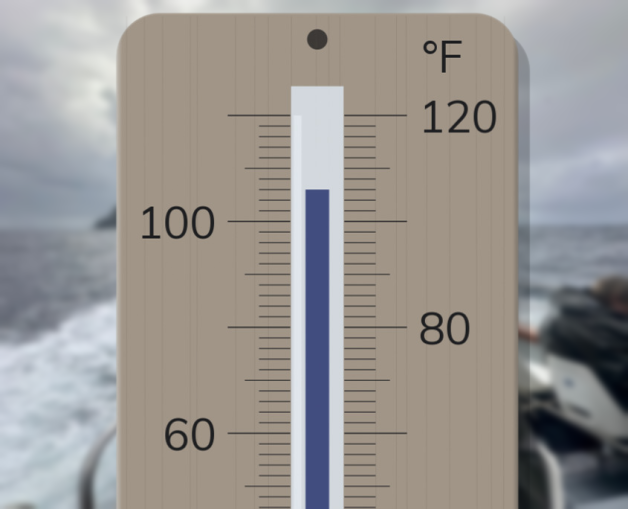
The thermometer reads 106°F
